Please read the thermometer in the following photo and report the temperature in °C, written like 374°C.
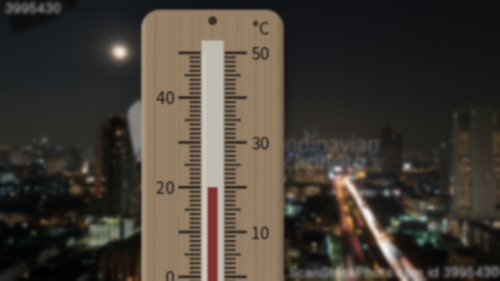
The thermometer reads 20°C
